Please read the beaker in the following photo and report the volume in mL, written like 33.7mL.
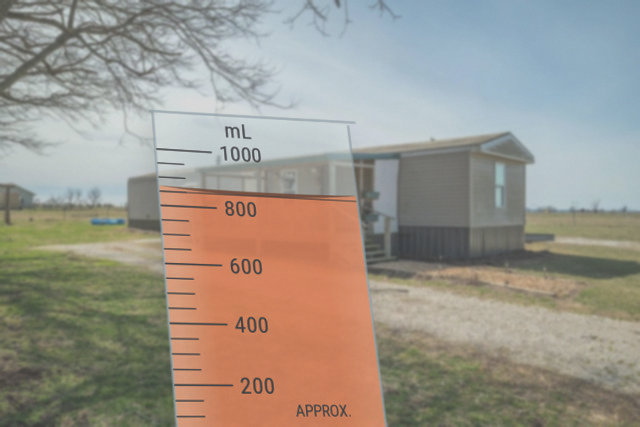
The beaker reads 850mL
